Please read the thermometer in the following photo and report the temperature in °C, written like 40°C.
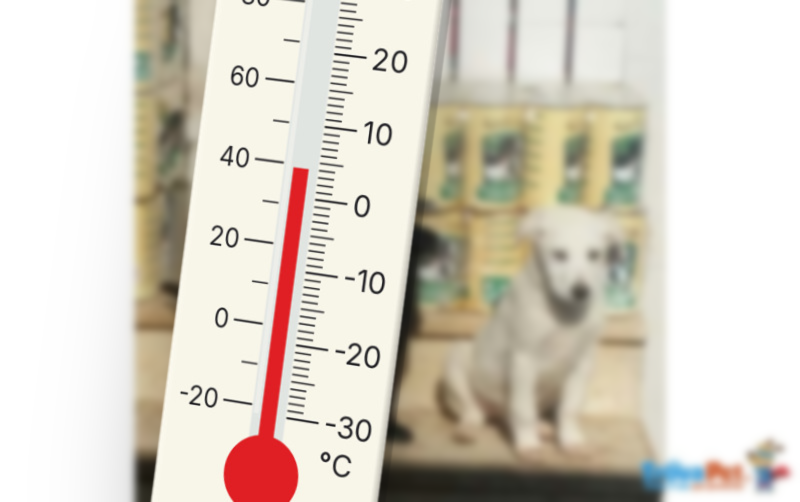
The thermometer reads 4°C
